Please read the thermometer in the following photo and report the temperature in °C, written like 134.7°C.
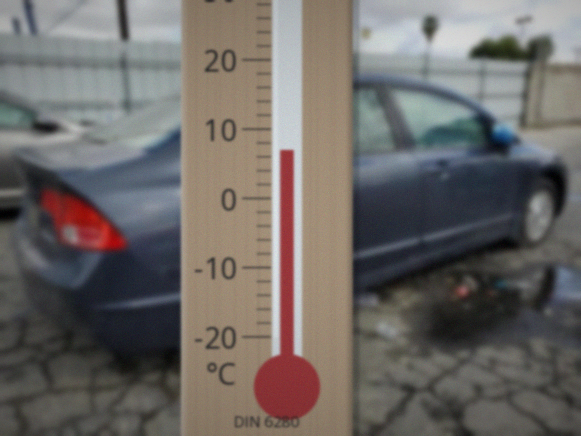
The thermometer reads 7°C
